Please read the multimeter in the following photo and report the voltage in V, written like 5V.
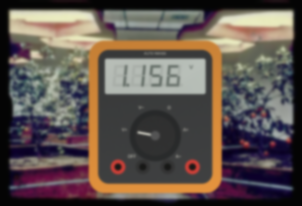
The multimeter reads 1.156V
